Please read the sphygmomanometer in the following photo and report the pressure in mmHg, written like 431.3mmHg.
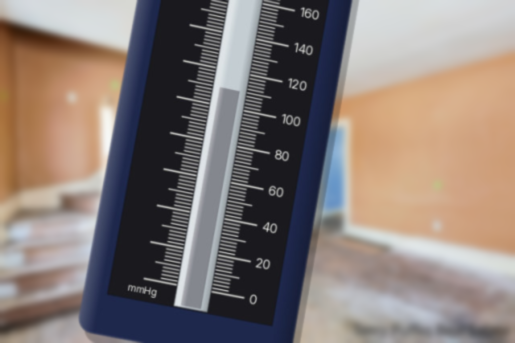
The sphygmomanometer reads 110mmHg
